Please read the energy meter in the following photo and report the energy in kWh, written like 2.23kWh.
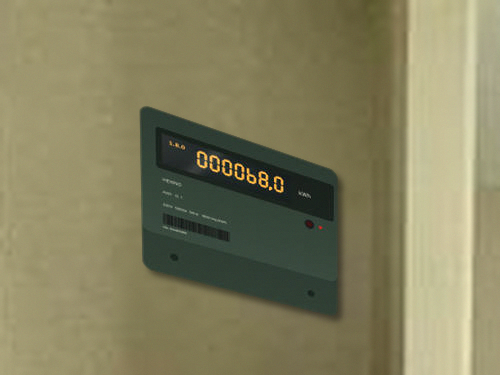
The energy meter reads 68.0kWh
